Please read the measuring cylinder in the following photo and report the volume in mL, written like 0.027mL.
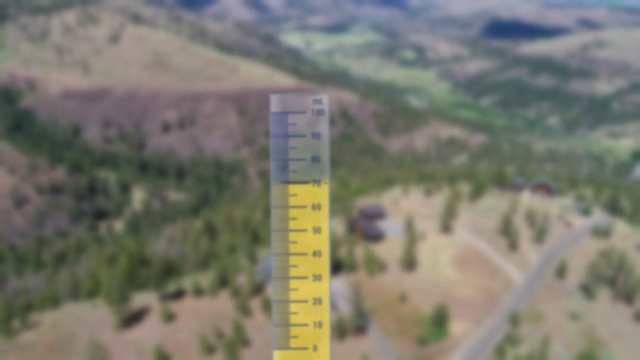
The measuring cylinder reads 70mL
